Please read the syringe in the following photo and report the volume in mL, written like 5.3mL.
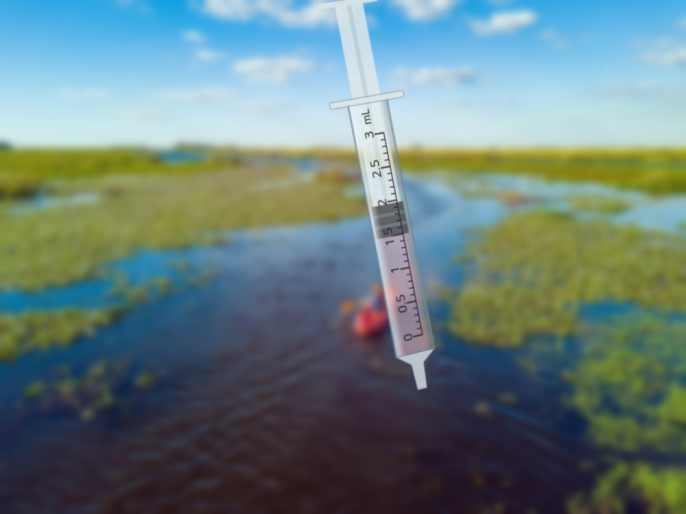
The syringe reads 1.5mL
